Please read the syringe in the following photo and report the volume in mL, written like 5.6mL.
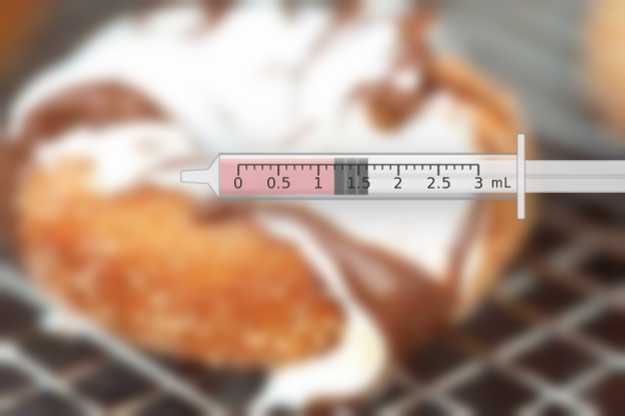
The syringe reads 1.2mL
